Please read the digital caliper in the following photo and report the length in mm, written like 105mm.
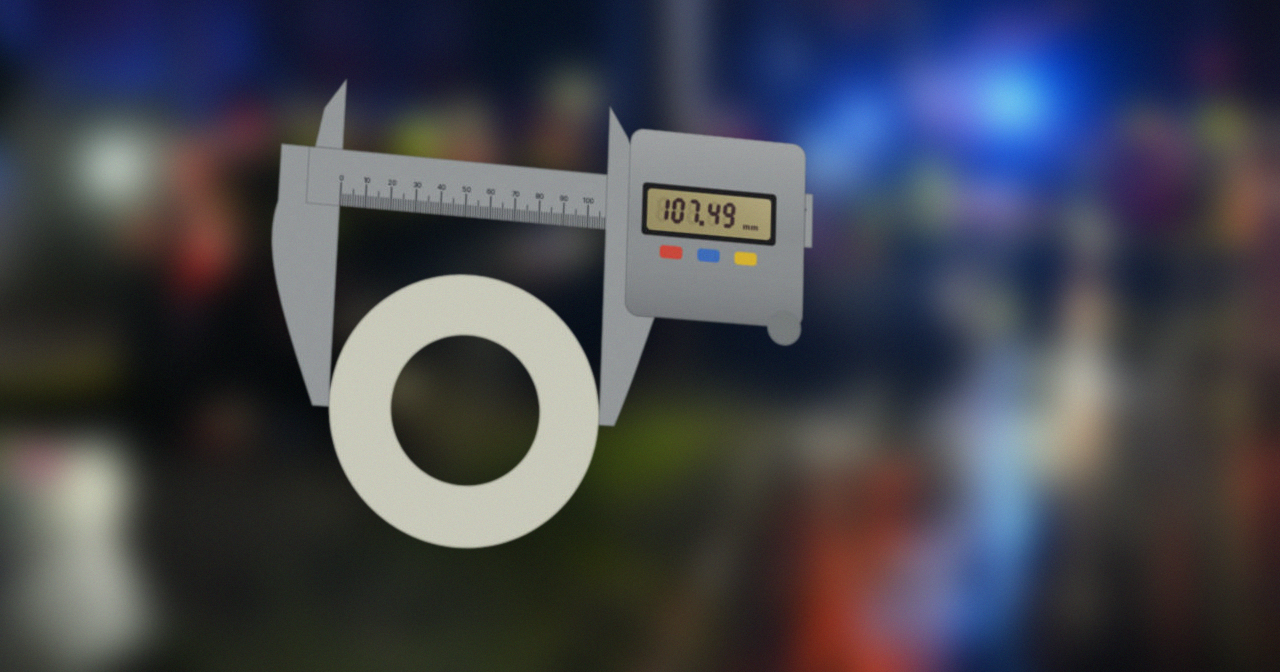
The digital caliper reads 107.49mm
